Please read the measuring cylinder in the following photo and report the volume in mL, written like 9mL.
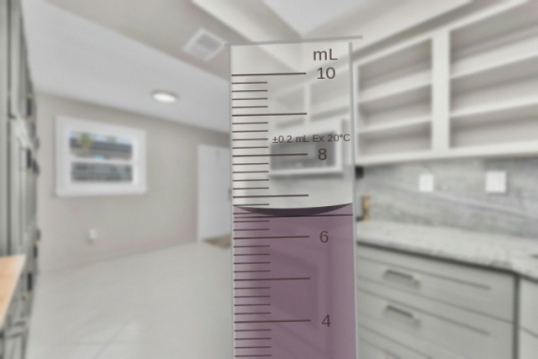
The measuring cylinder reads 6.5mL
